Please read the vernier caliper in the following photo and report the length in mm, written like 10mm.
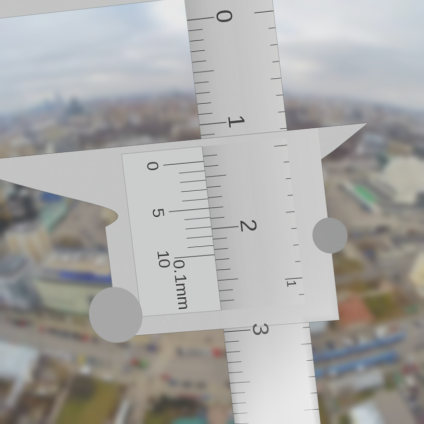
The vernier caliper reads 13.5mm
